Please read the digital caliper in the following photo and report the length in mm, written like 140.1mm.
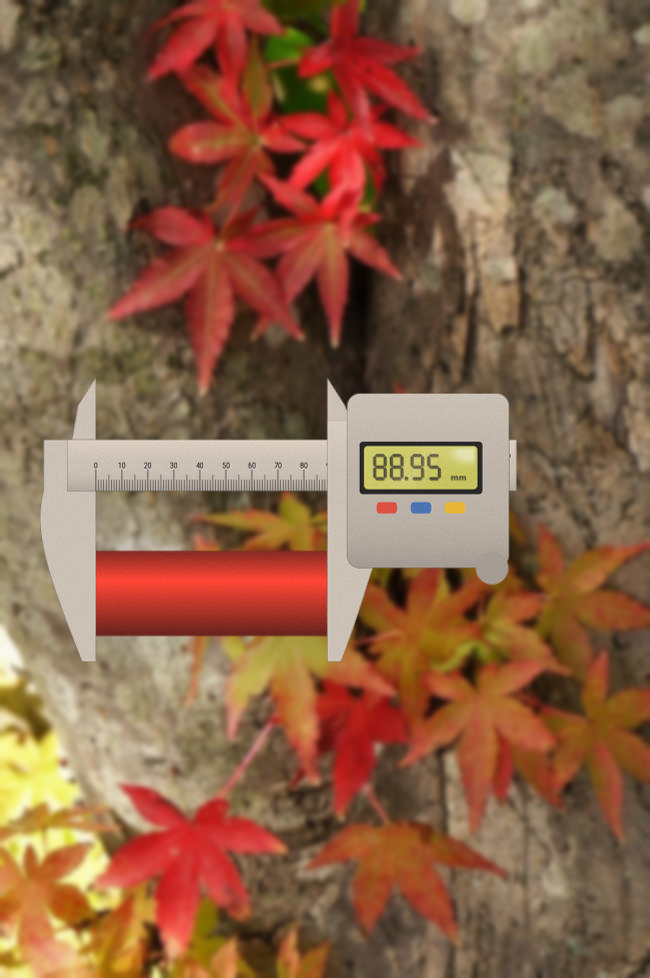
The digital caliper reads 88.95mm
